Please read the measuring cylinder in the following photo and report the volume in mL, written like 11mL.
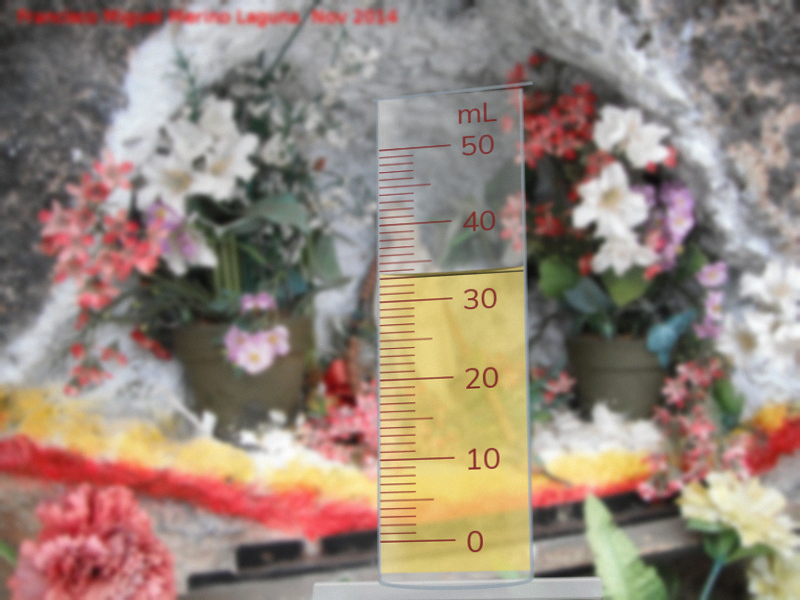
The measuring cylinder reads 33mL
